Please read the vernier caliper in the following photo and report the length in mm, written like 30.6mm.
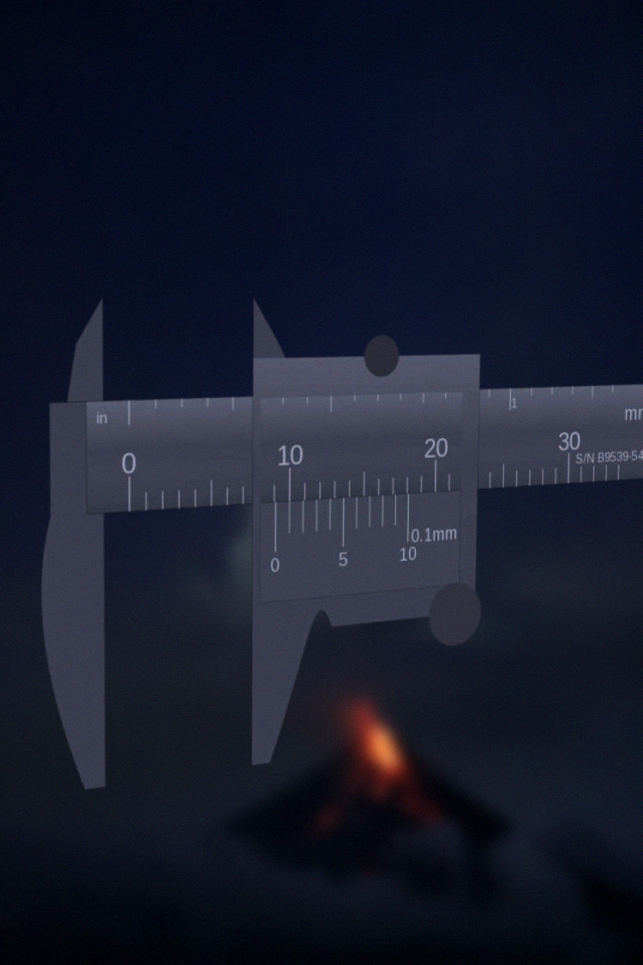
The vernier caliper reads 9.1mm
